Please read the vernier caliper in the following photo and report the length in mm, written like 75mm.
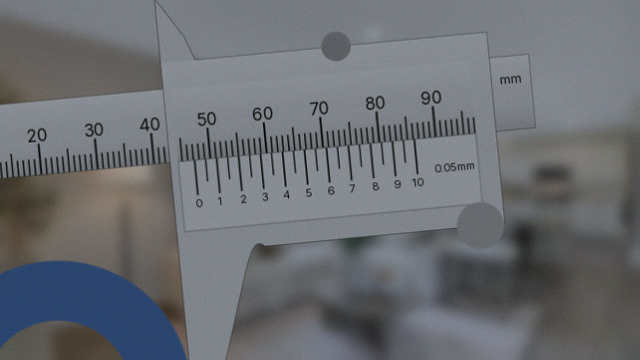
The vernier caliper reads 47.2mm
